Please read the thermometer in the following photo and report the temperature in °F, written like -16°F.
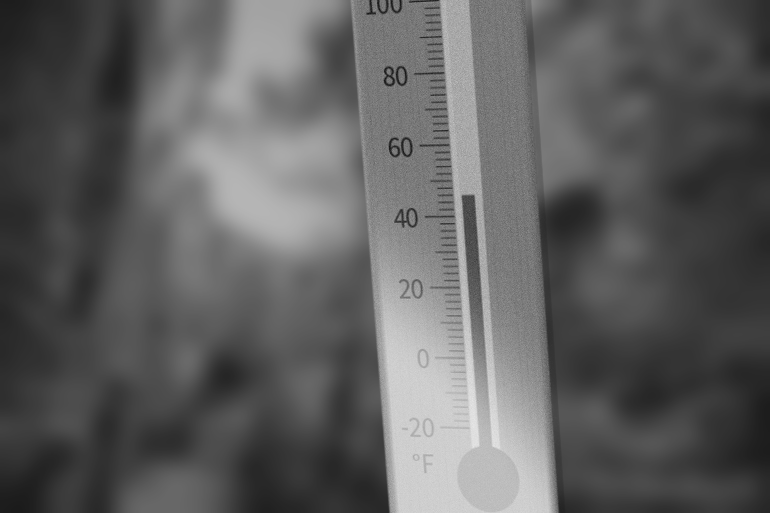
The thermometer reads 46°F
